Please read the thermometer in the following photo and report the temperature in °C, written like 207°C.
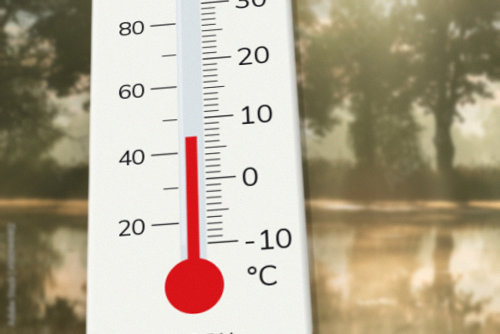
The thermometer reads 7°C
